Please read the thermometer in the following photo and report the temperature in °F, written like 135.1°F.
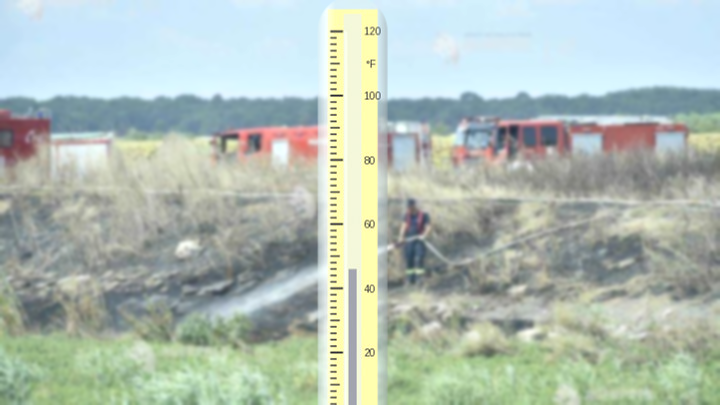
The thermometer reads 46°F
